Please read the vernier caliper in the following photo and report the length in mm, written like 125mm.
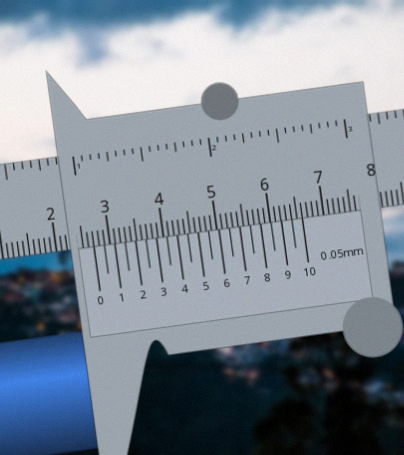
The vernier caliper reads 27.0mm
